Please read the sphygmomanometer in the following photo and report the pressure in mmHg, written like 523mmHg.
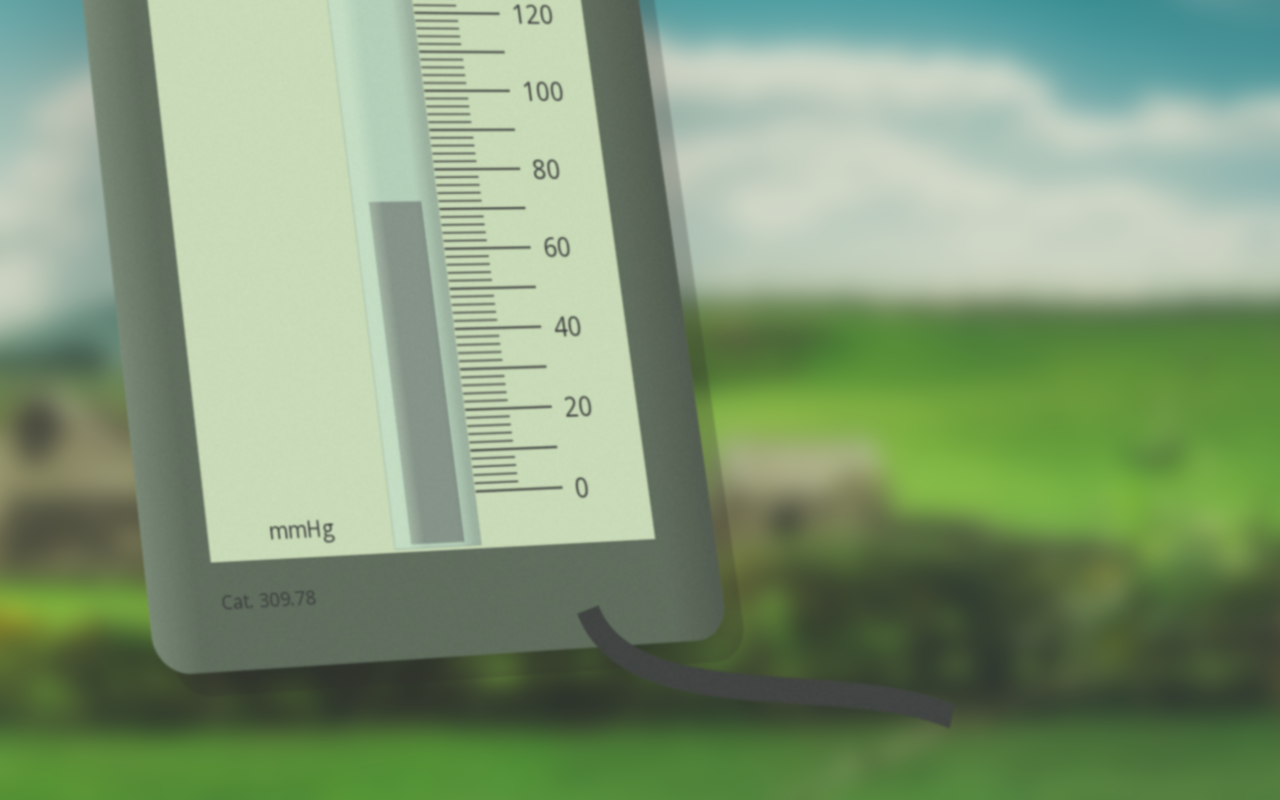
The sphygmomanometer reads 72mmHg
